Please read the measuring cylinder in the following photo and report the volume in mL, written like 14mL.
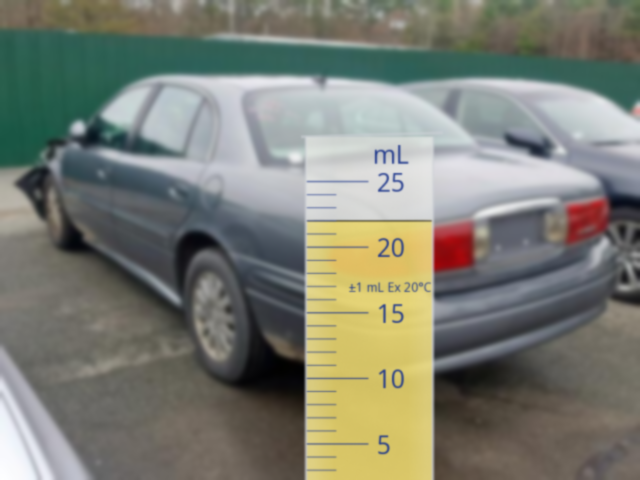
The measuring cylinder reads 22mL
